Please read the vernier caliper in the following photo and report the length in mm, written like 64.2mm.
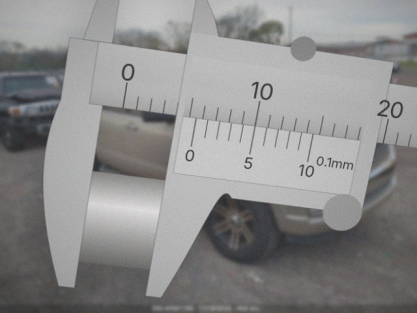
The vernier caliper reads 5.5mm
